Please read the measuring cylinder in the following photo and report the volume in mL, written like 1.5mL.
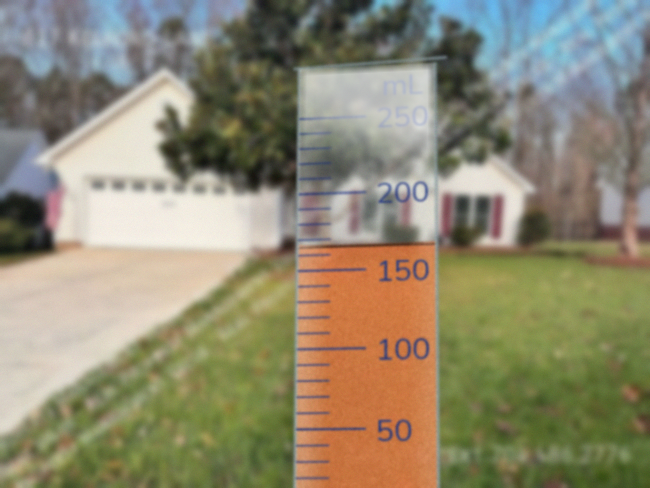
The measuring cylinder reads 165mL
